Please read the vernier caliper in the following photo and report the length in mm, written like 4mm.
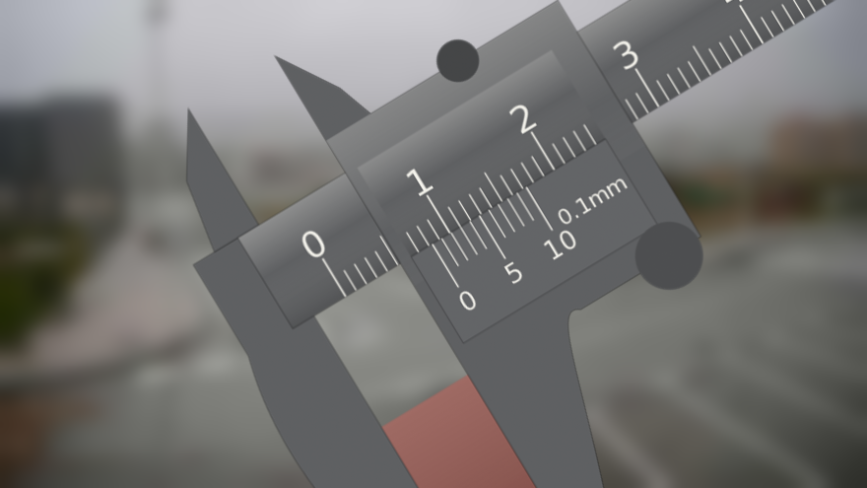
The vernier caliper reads 8.3mm
